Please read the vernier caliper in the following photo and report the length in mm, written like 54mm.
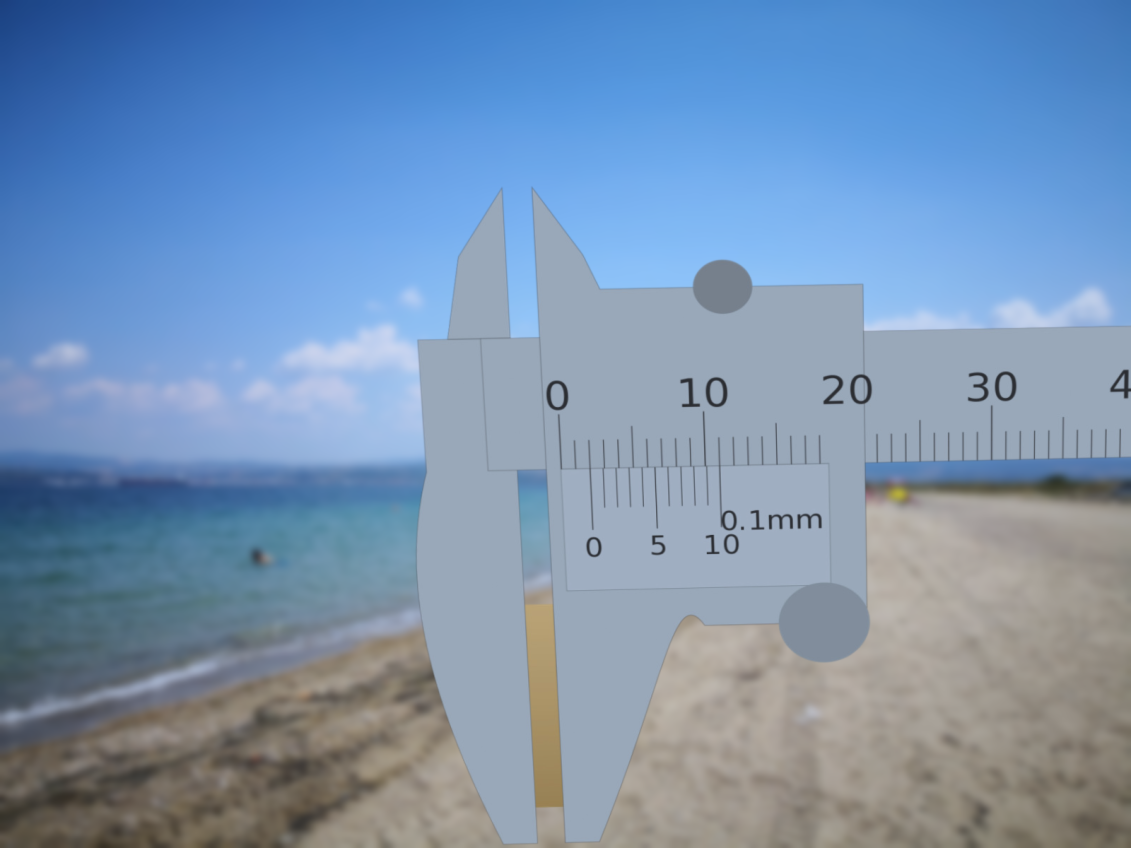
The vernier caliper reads 2.0mm
